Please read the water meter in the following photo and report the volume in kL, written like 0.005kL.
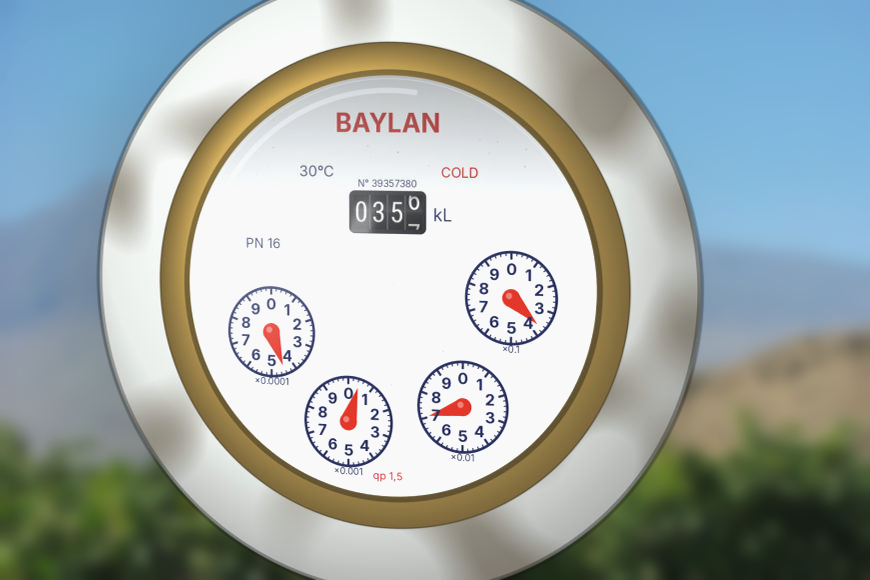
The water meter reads 356.3704kL
